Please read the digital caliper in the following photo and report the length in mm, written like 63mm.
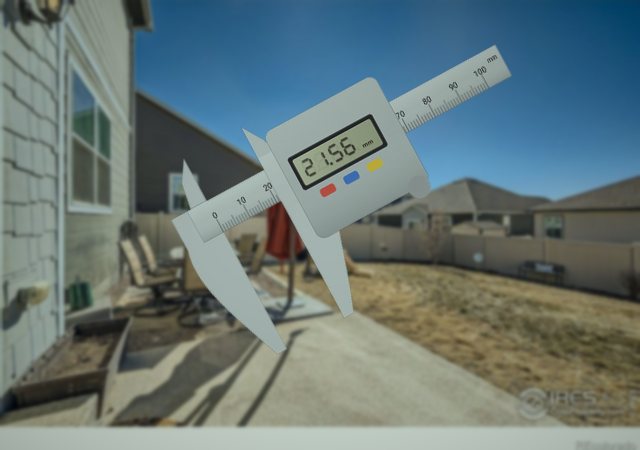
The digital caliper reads 21.56mm
